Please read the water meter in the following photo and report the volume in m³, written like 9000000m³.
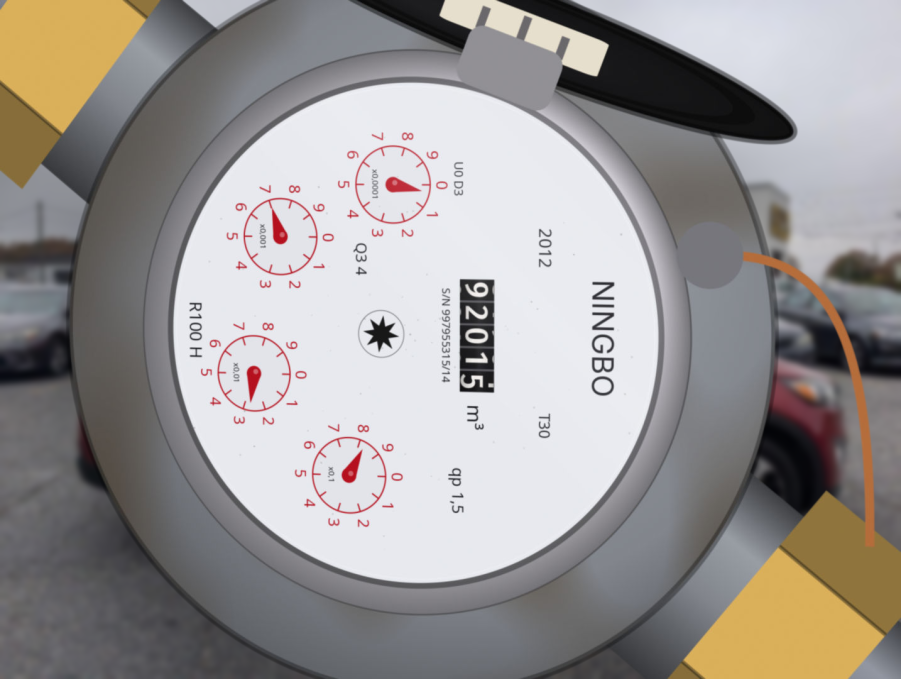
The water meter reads 92014.8270m³
